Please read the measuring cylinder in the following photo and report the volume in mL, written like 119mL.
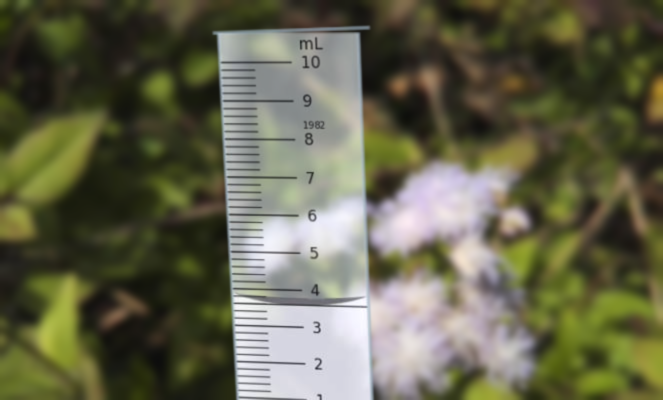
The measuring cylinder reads 3.6mL
